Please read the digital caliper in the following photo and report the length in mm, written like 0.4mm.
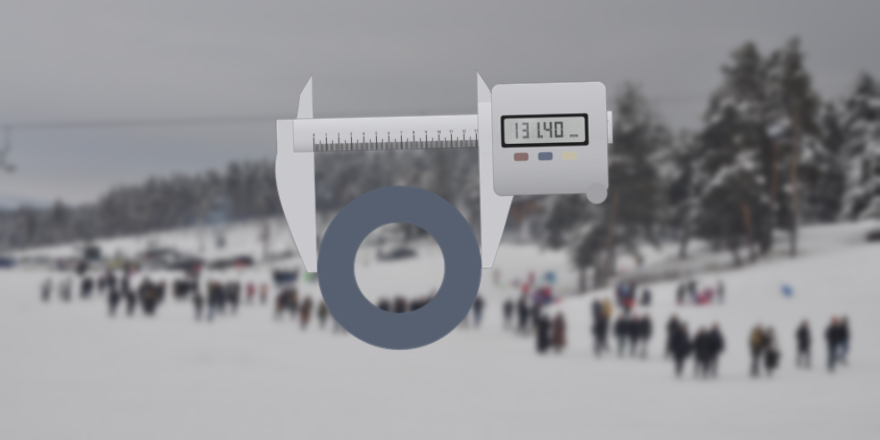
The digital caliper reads 131.40mm
